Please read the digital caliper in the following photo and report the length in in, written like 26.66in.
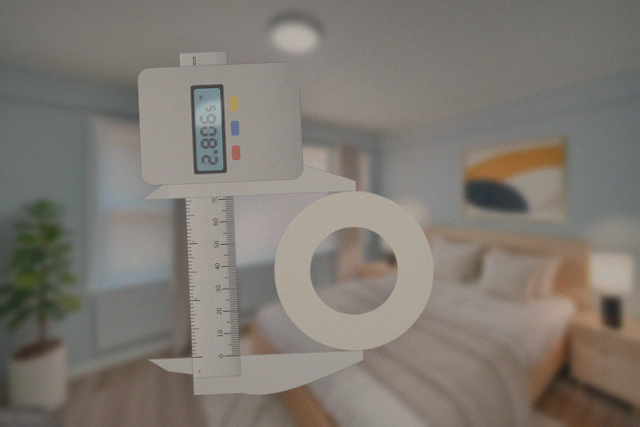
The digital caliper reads 2.8065in
